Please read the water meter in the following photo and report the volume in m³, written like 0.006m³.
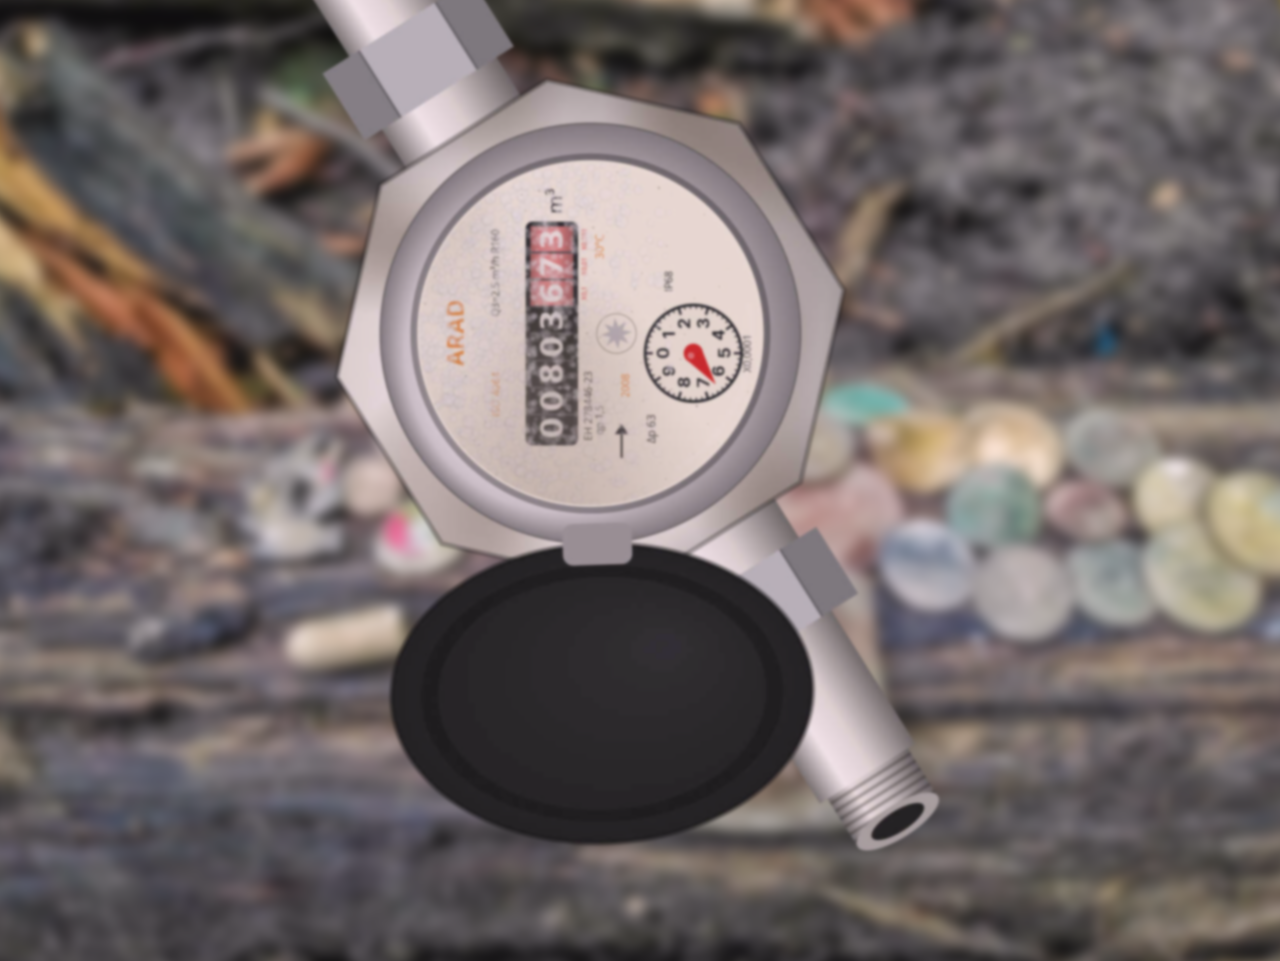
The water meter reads 803.6736m³
